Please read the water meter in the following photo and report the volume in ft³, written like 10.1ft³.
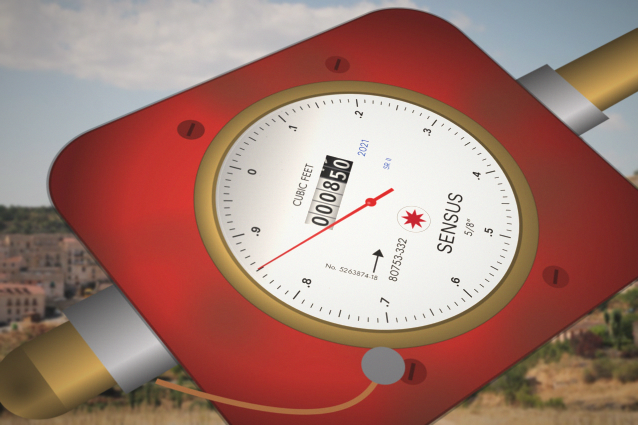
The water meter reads 849.85ft³
